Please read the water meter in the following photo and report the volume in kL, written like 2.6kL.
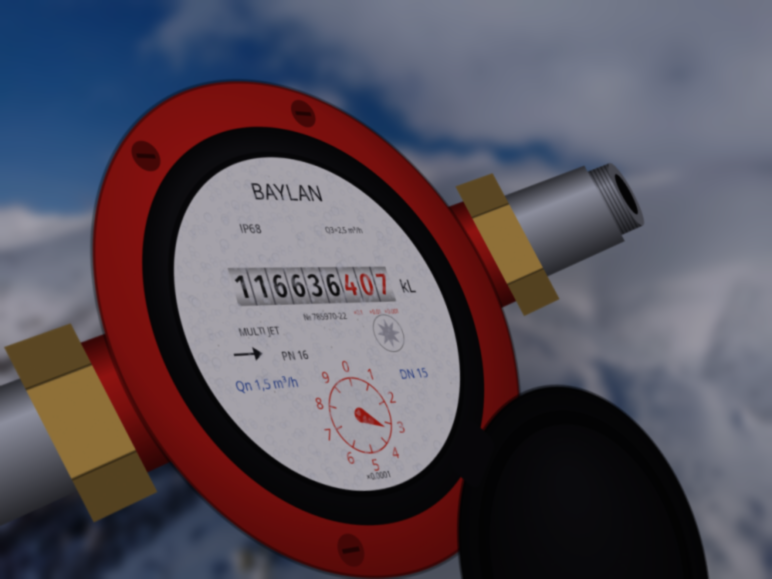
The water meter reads 116636.4073kL
